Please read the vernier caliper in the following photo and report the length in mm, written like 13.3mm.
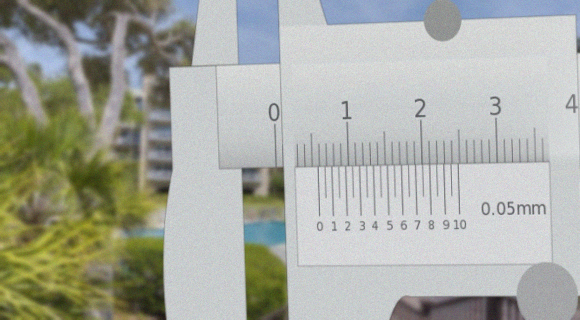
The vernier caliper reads 5.8mm
